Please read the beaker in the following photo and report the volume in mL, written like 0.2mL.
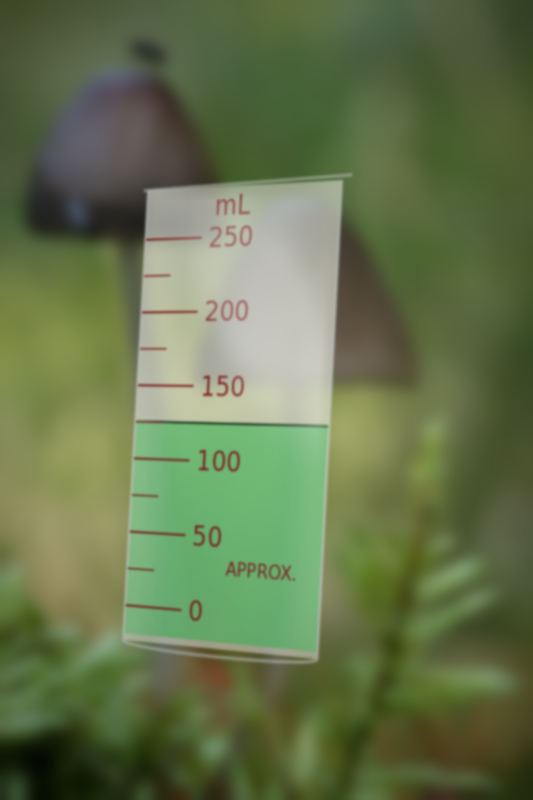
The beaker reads 125mL
